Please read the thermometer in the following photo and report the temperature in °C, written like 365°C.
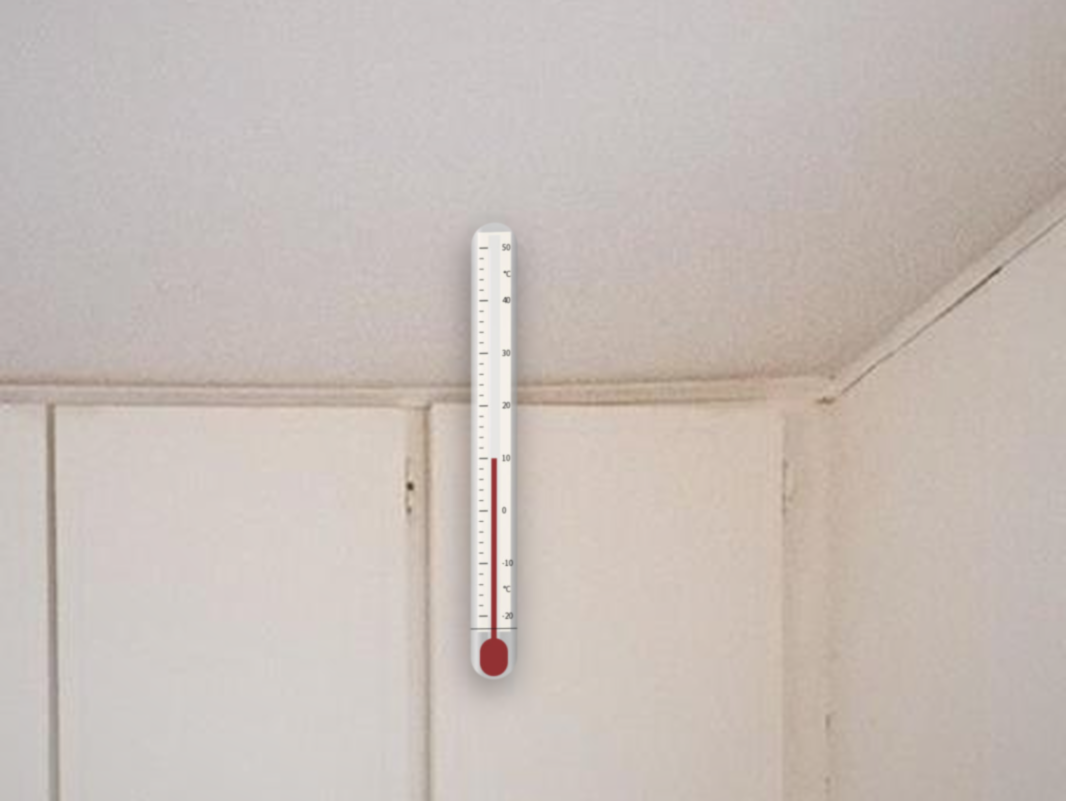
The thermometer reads 10°C
